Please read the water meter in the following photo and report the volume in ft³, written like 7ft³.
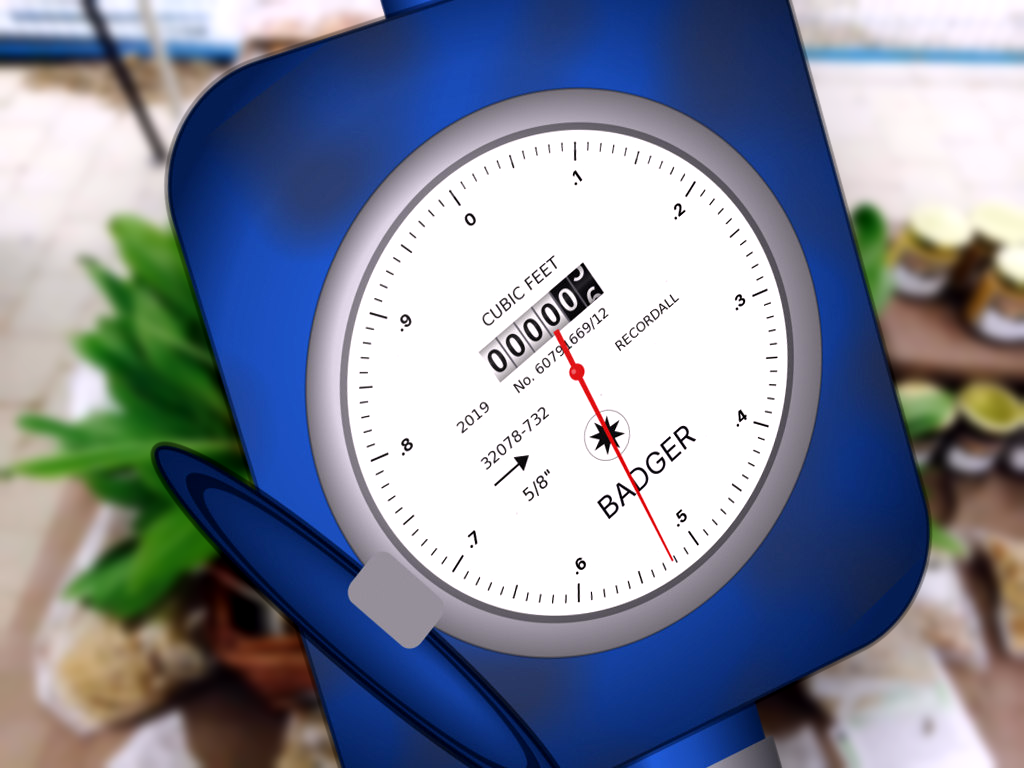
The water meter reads 5.52ft³
